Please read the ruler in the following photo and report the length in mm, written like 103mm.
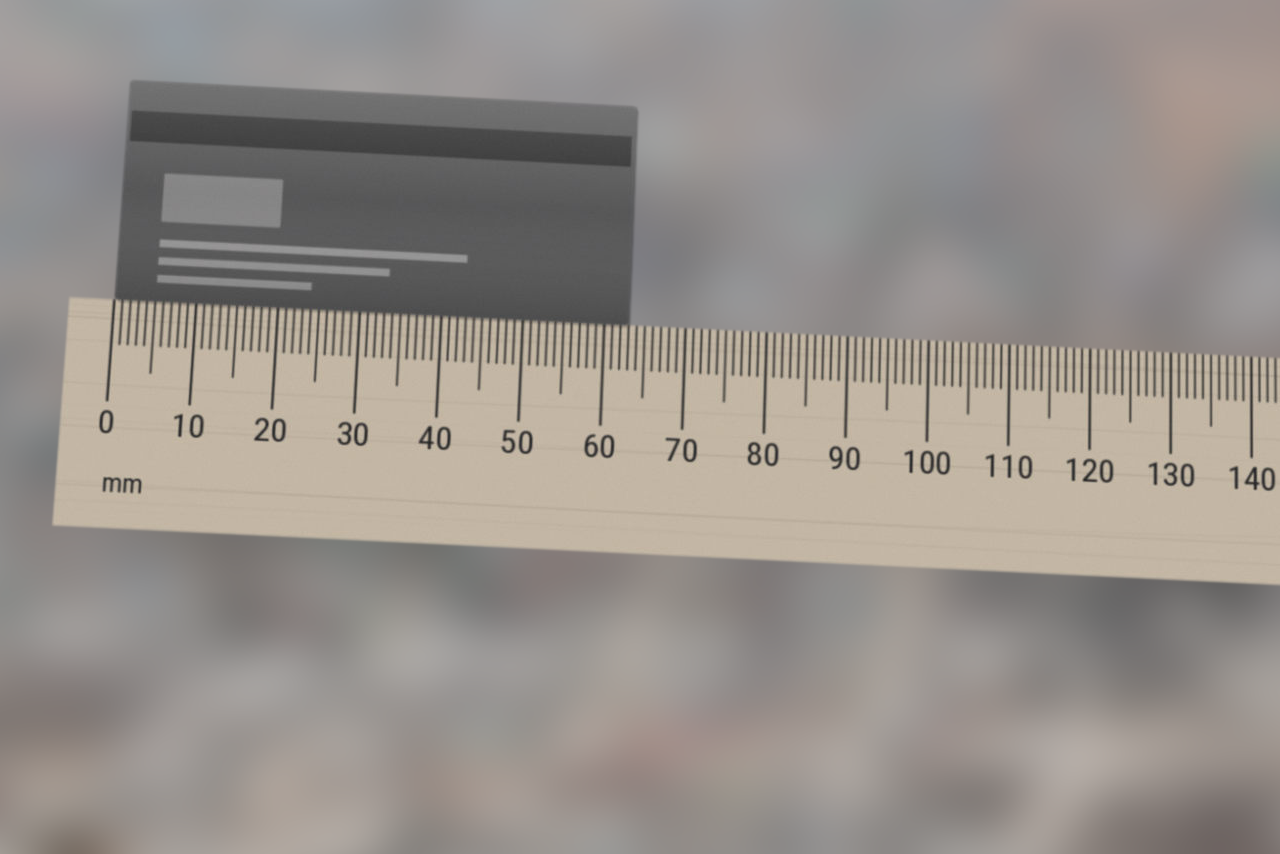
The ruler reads 63mm
